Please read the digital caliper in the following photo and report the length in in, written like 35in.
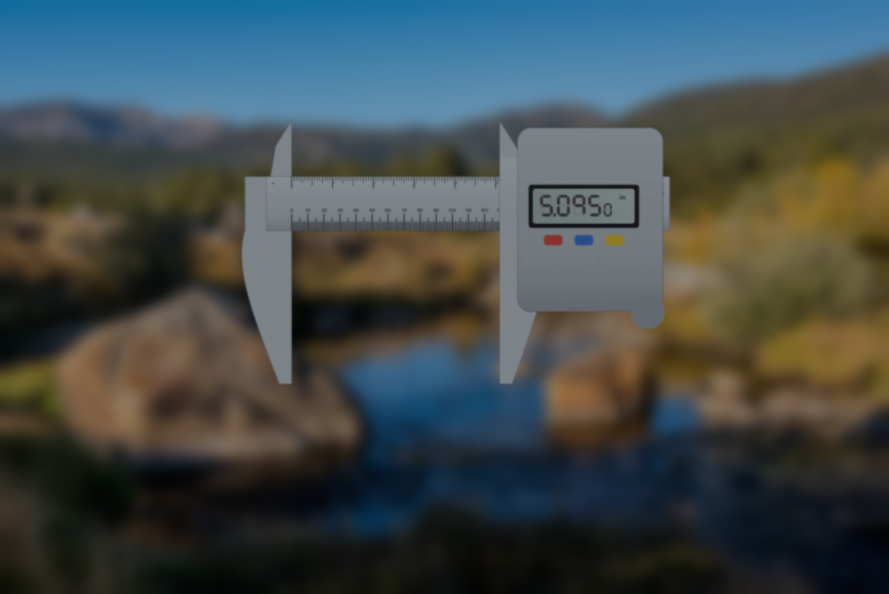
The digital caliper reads 5.0950in
